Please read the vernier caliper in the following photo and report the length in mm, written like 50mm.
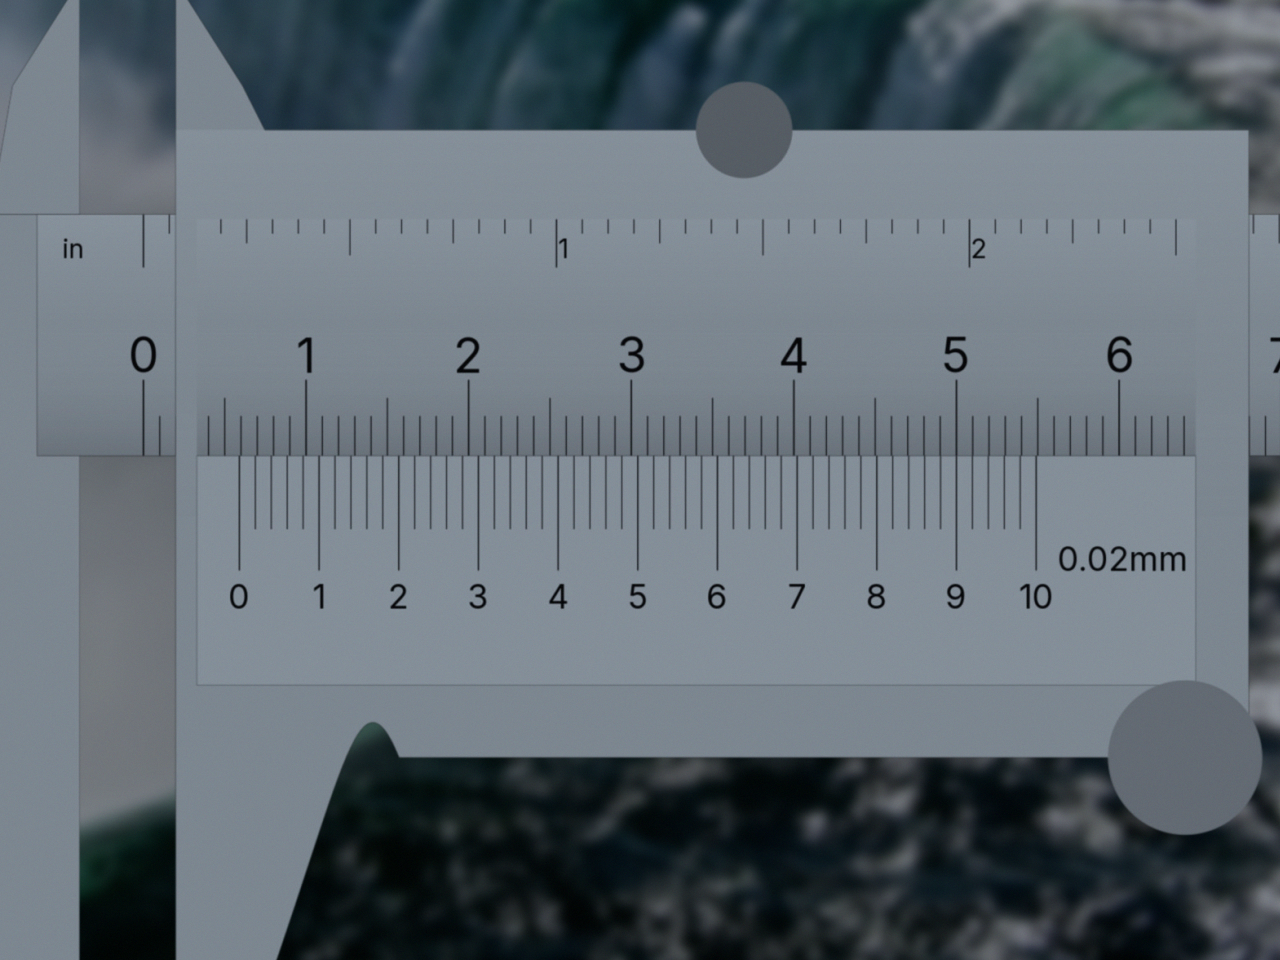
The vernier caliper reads 5.9mm
